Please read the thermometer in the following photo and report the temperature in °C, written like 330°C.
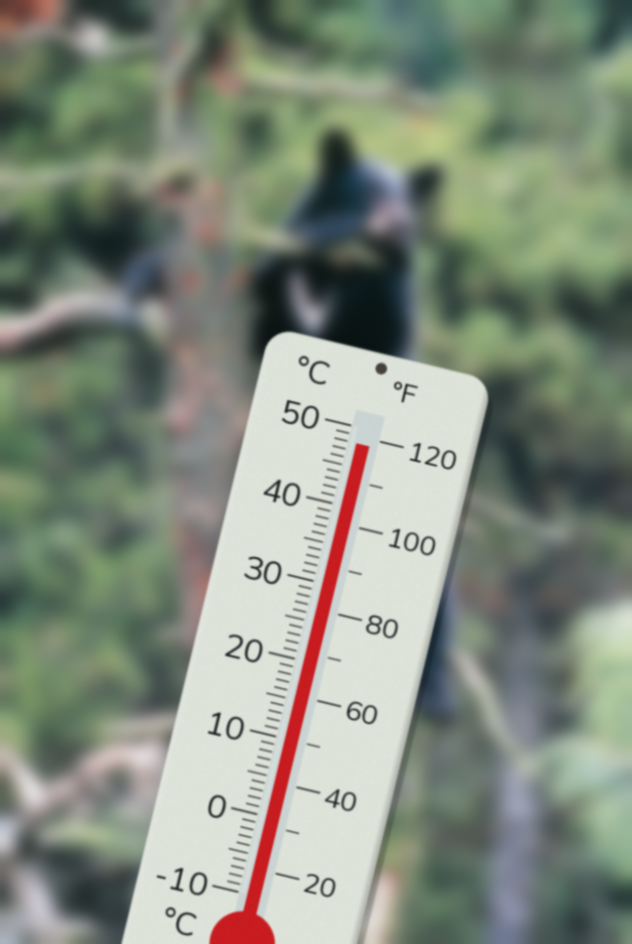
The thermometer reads 48°C
